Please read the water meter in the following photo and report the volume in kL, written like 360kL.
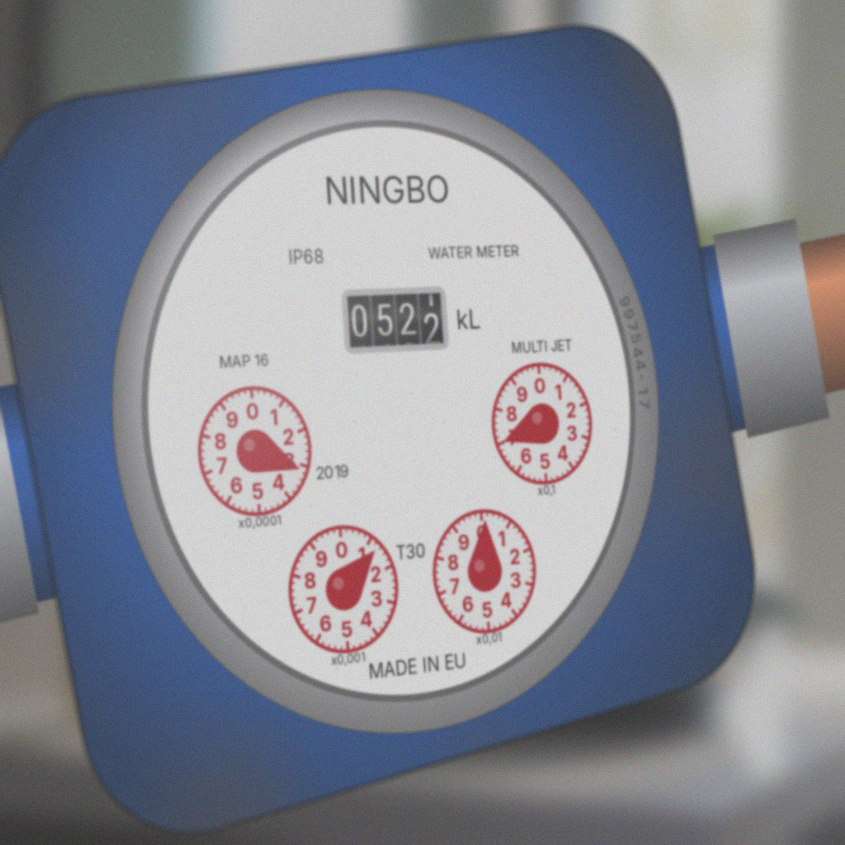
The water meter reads 521.7013kL
